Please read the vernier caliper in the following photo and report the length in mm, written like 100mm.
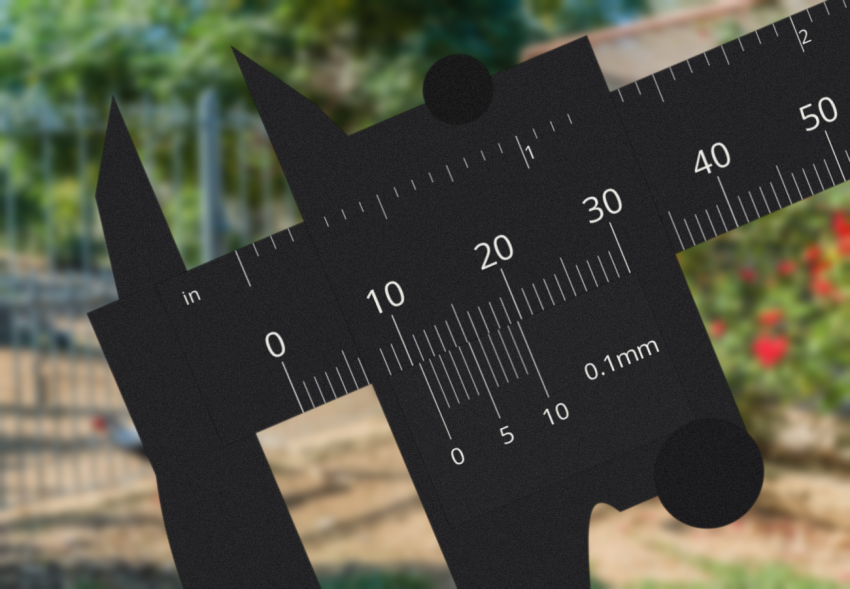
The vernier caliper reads 10.6mm
